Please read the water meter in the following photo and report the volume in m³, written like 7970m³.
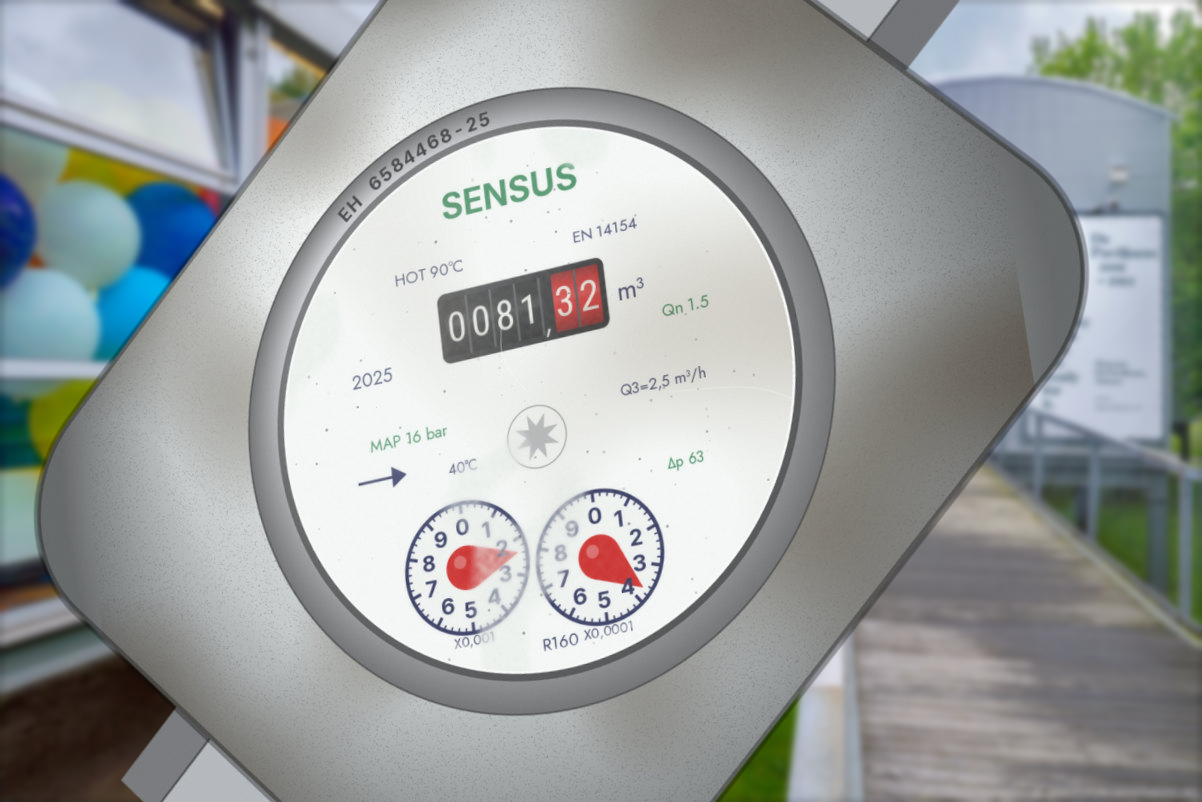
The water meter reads 81.3223m³
